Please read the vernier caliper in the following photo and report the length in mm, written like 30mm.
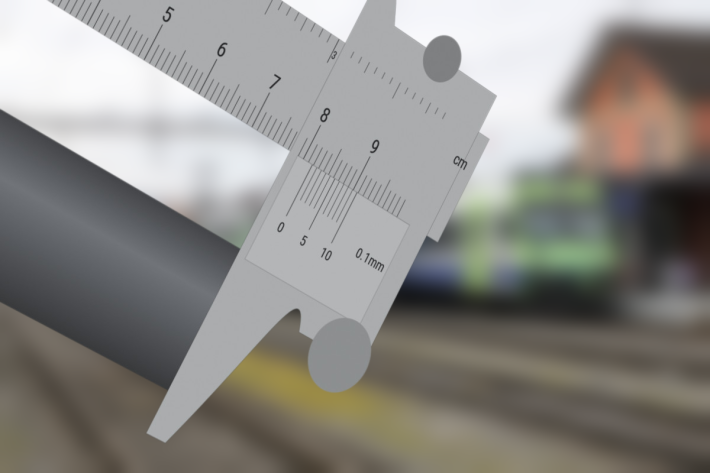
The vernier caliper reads 81.8mm
